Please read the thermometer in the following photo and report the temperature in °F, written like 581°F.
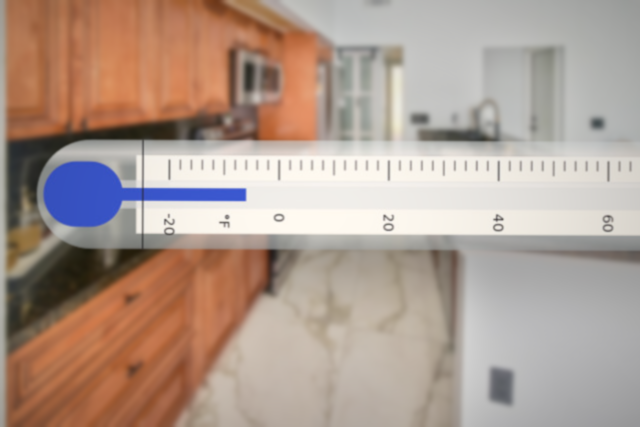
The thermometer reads -6°F
